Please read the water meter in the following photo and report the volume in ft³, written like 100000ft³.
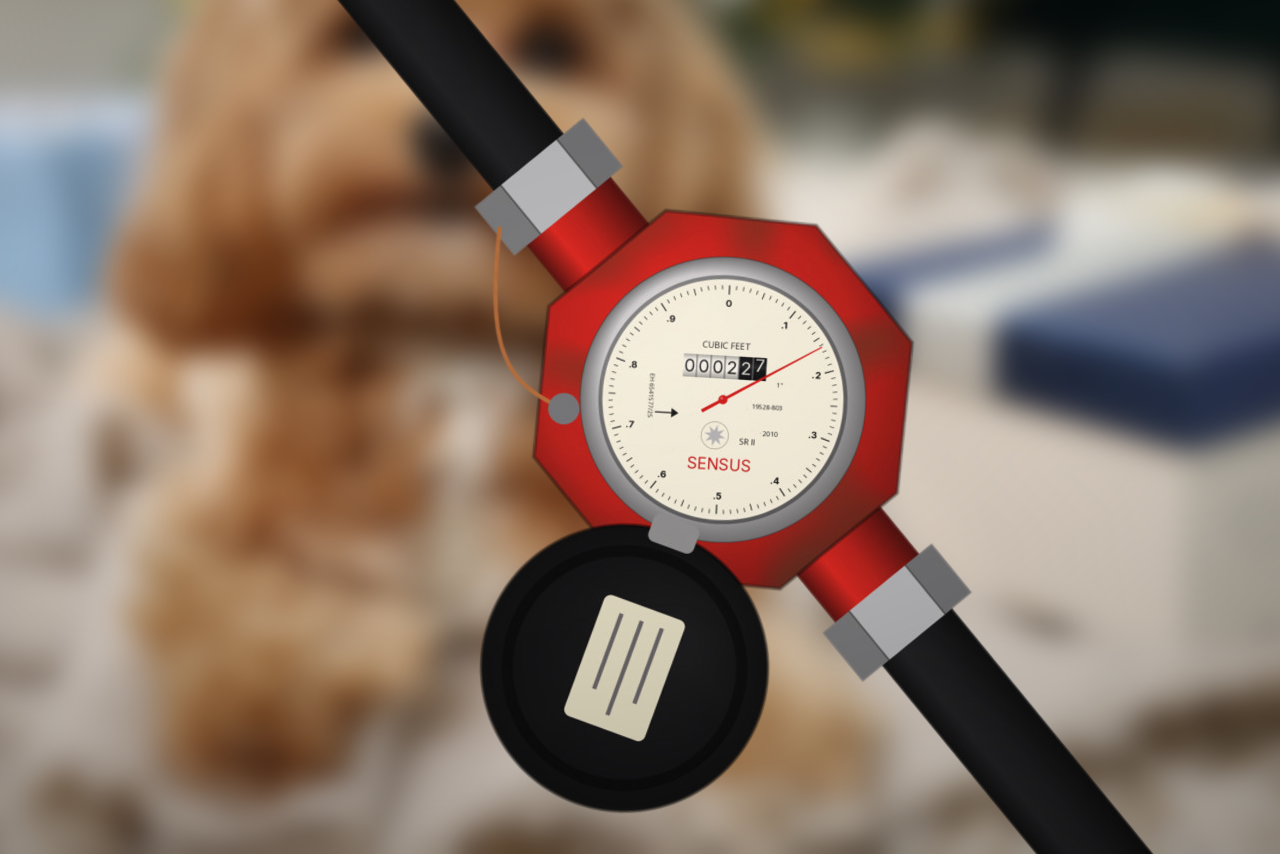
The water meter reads 227.16ft³
